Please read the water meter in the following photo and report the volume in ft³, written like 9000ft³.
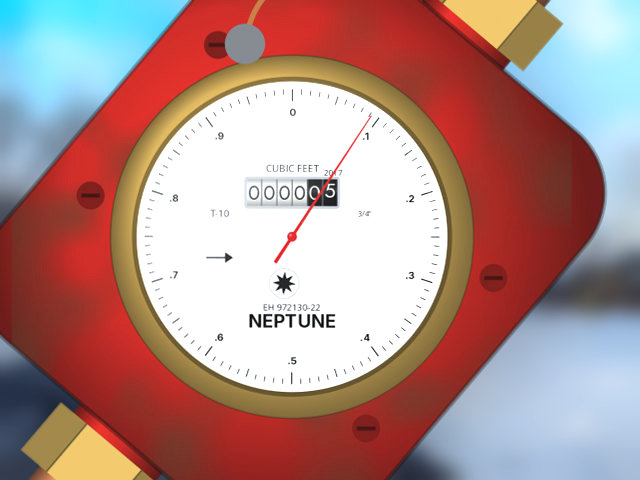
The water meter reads 5.09ft³
